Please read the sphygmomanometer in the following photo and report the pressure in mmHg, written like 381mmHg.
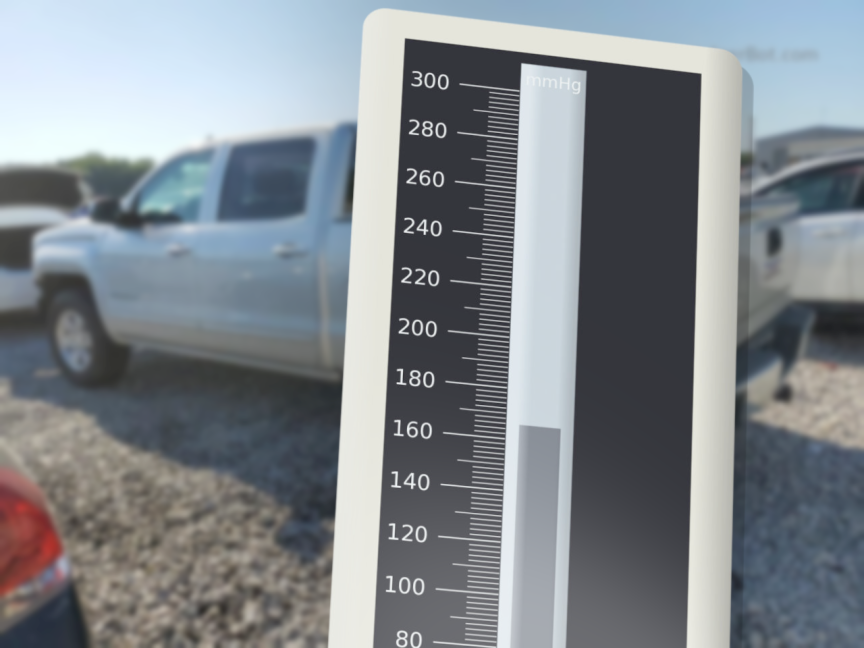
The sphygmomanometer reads 166mmHg
